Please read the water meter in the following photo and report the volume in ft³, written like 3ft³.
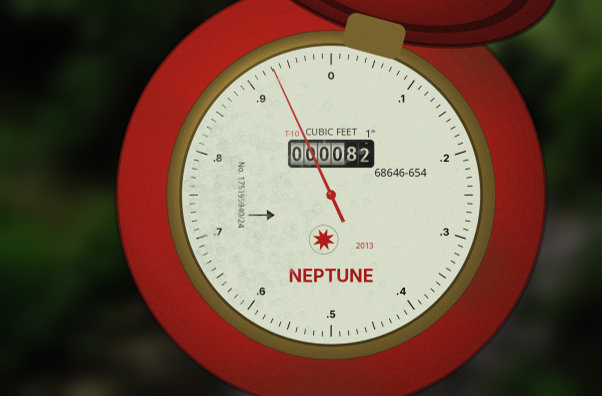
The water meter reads 81.93ft³
